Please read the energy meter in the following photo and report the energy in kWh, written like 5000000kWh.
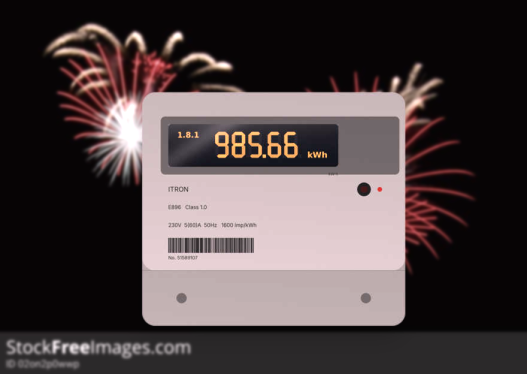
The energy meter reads 985.66kWh
